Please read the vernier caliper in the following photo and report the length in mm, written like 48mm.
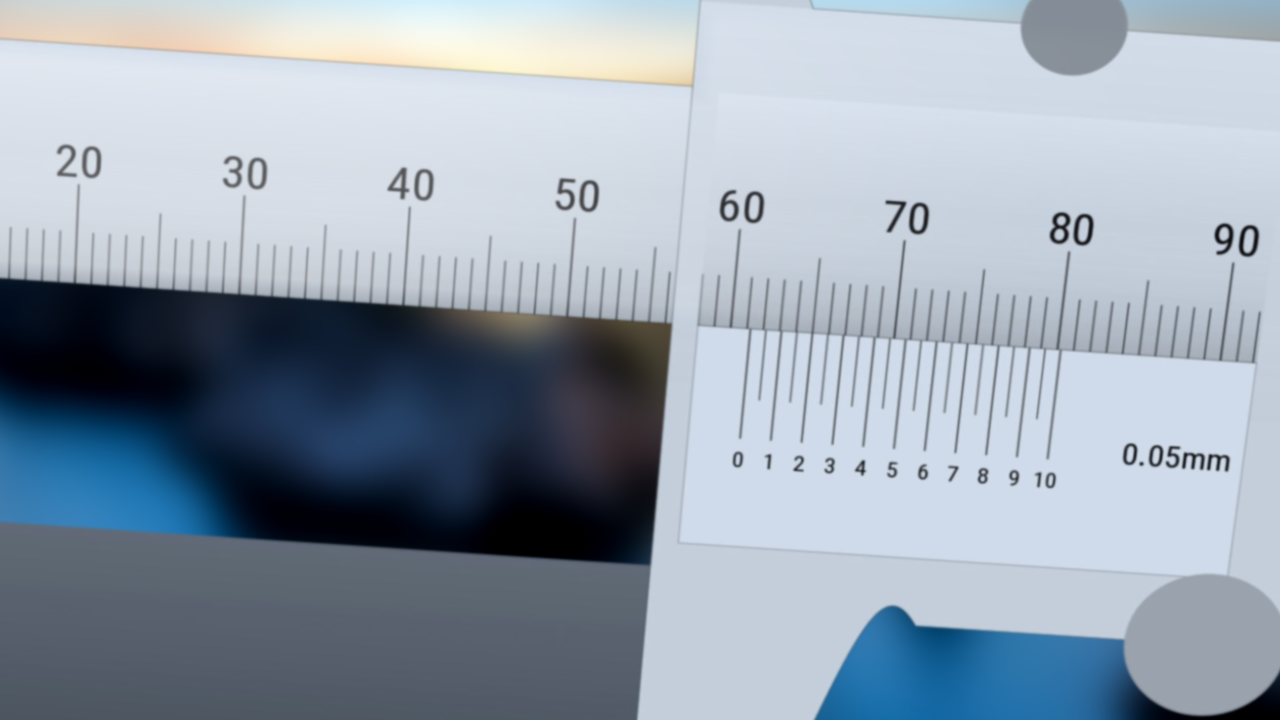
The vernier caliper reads 61.2mm
